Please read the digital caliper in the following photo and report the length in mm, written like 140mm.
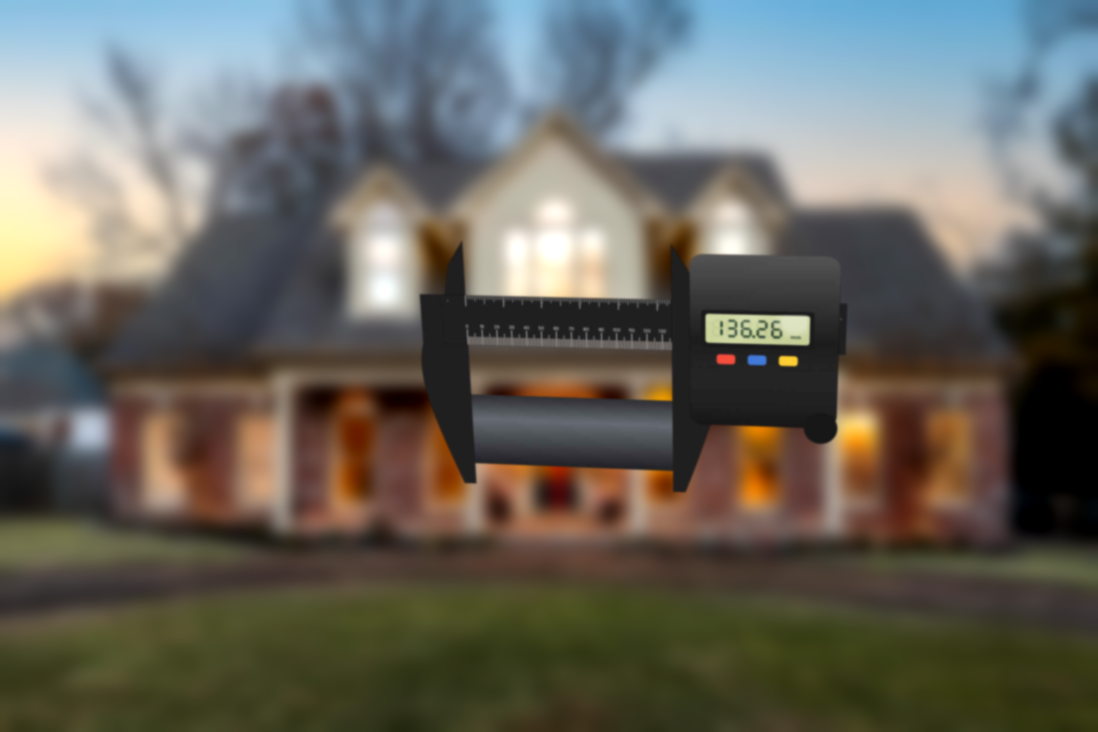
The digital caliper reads 136.26mm
